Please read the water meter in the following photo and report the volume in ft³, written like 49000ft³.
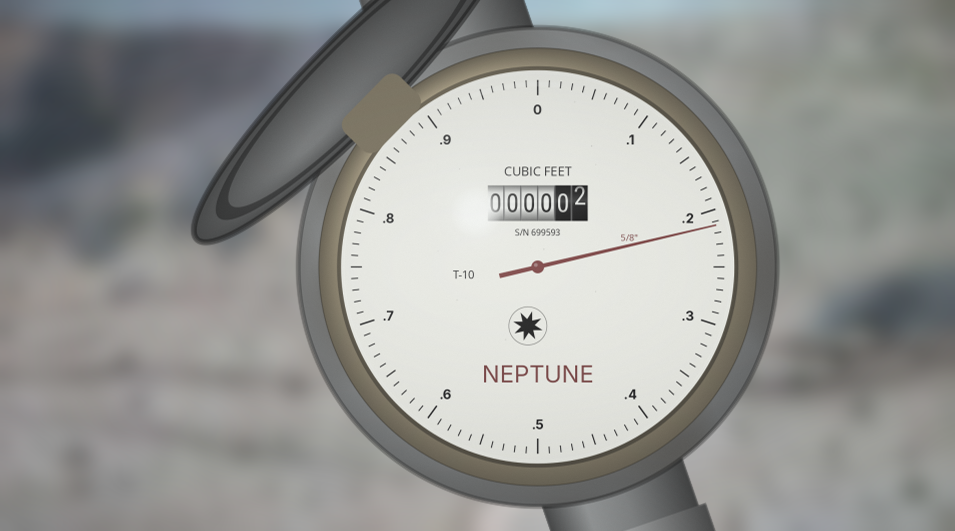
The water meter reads 2.21ft³
